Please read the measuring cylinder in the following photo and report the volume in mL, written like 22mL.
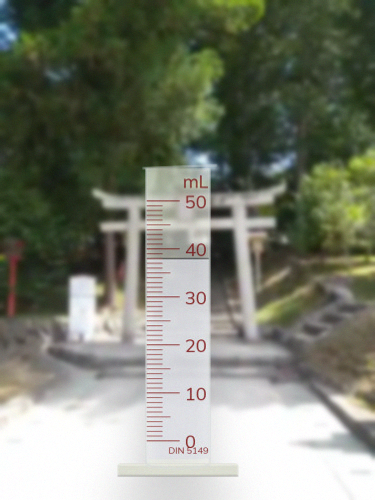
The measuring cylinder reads 38mL
